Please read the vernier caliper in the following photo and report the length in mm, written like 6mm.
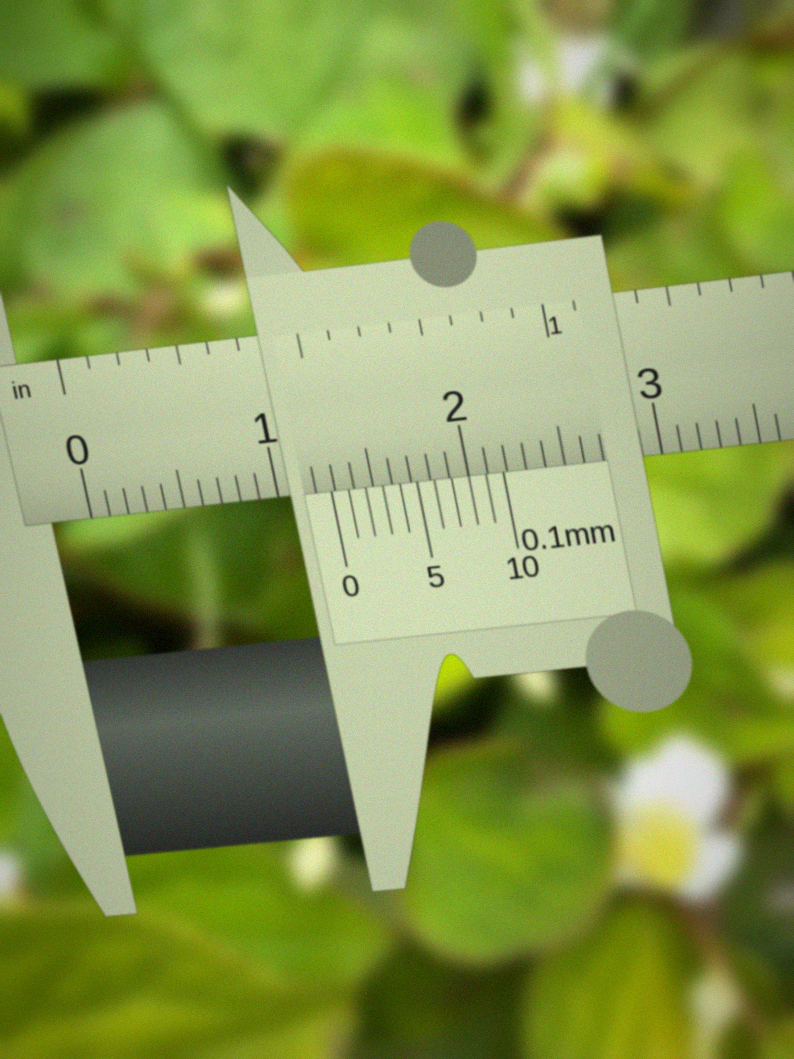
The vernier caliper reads 12.8mm
